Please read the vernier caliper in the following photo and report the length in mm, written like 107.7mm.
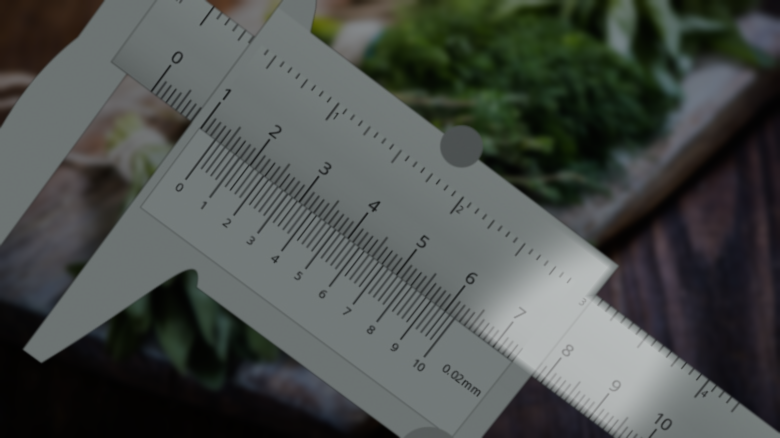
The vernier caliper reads 13.0mm
